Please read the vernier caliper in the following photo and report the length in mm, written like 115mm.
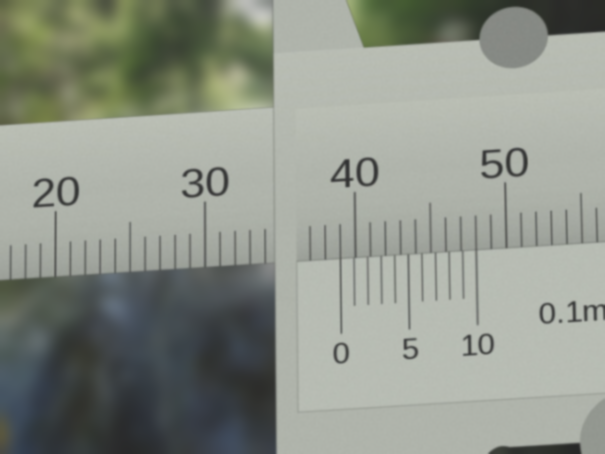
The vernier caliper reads 39.0mm
